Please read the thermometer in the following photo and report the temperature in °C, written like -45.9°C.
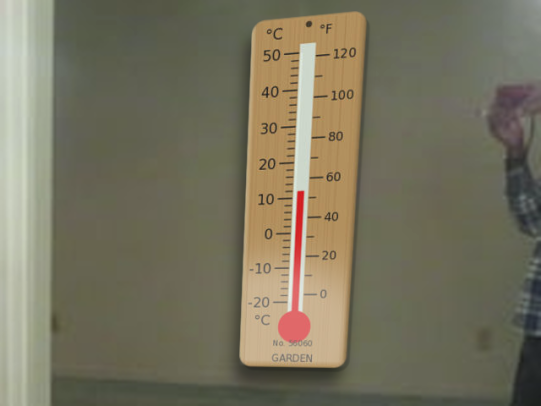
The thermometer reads 12°C
